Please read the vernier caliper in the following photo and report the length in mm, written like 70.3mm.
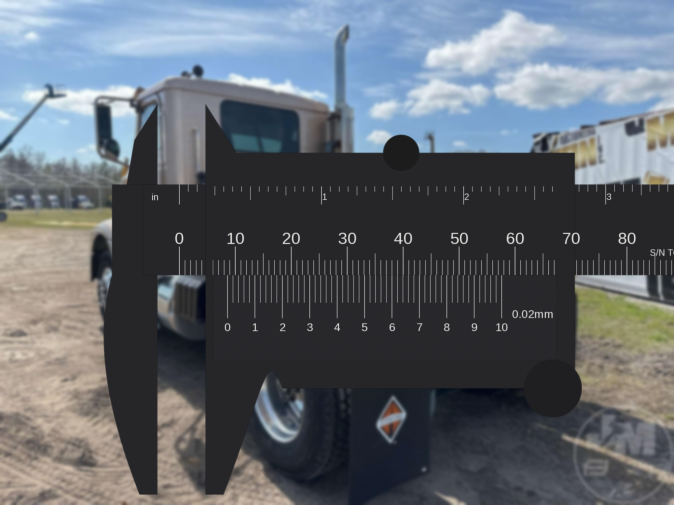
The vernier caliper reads 8.6mm
